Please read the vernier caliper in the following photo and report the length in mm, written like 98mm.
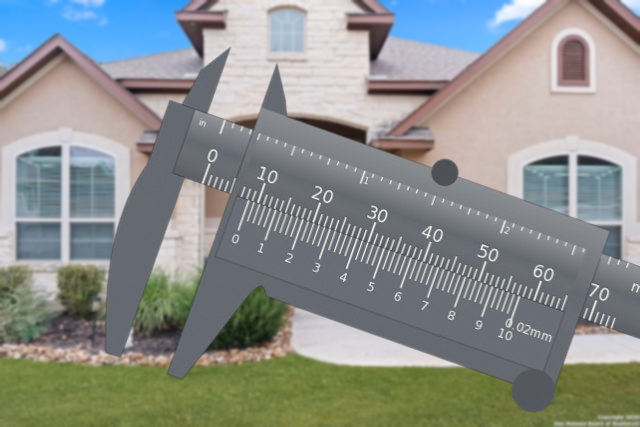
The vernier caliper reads 8.4mm
